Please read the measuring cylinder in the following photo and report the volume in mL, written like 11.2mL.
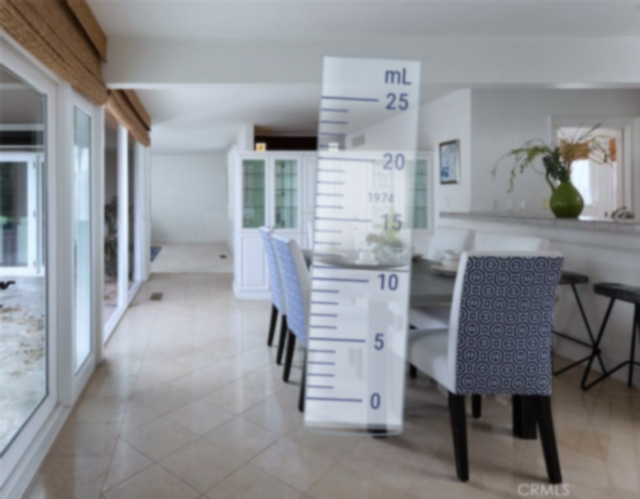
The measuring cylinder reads 11mL
